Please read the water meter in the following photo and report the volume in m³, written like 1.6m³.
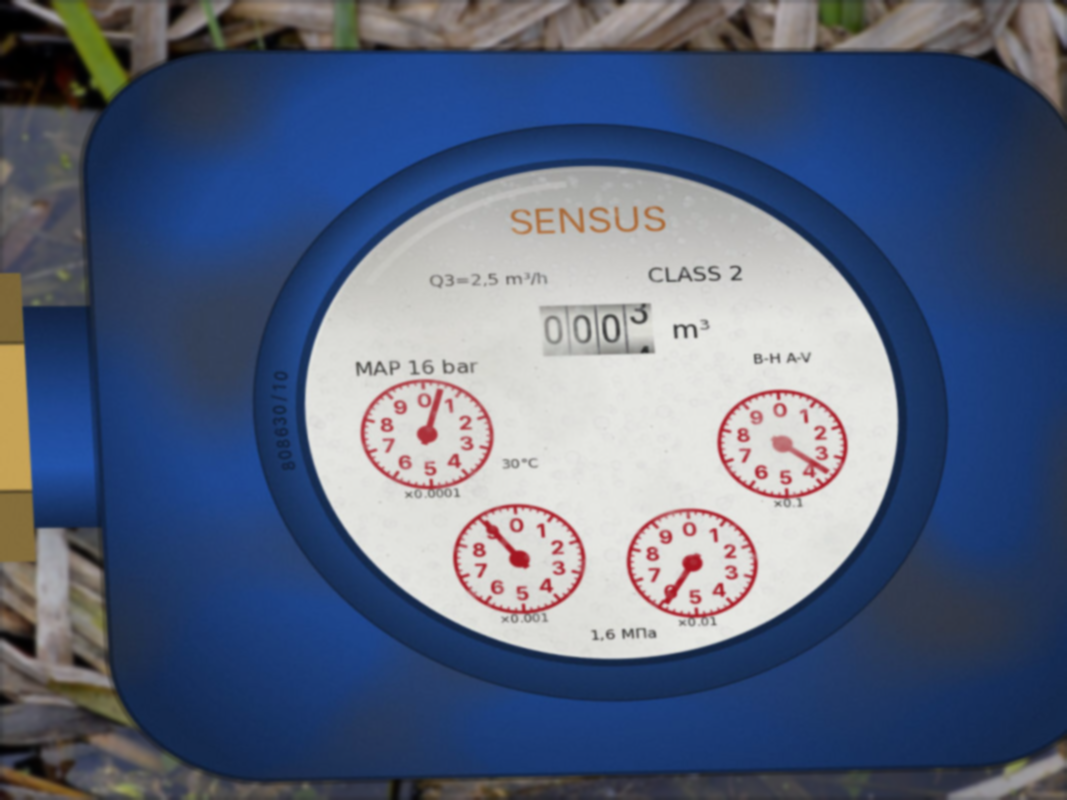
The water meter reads 3.3590m³
